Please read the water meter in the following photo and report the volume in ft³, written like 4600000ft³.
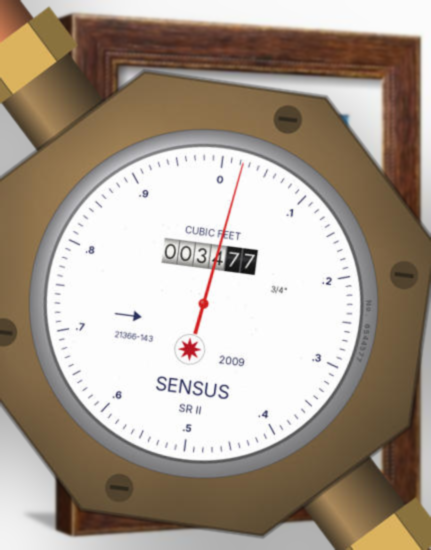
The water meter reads 3477.02ft³
